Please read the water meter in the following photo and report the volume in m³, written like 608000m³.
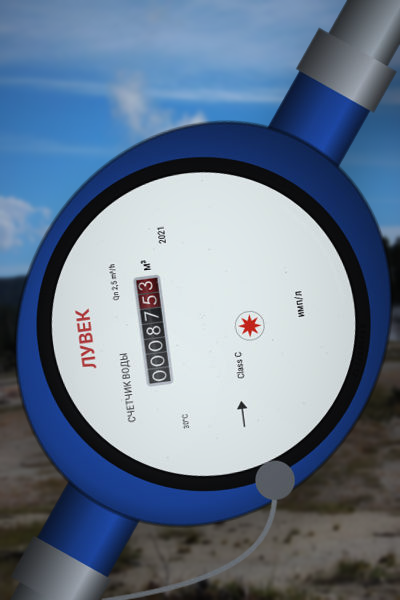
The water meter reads 87.53m³
